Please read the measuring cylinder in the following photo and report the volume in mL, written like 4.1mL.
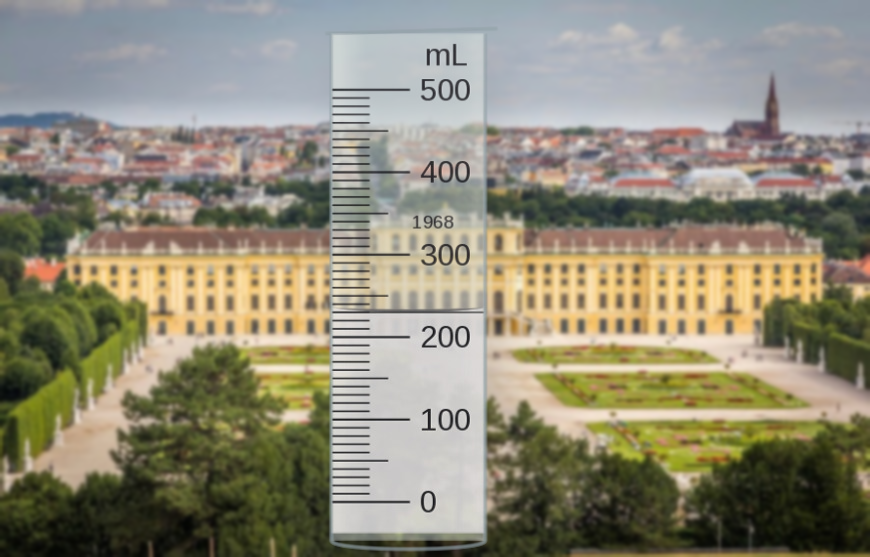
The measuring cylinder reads 230mL
